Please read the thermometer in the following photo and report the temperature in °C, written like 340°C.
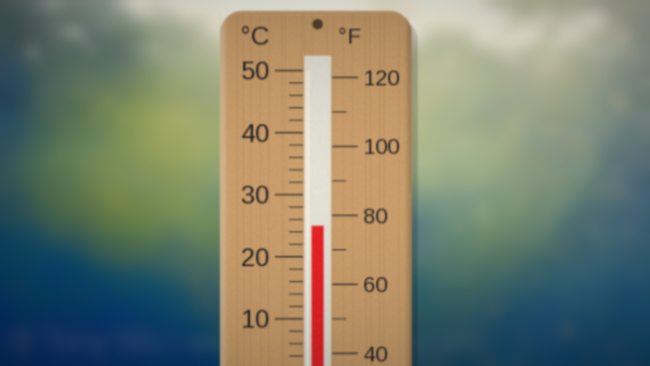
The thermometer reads 25°C
